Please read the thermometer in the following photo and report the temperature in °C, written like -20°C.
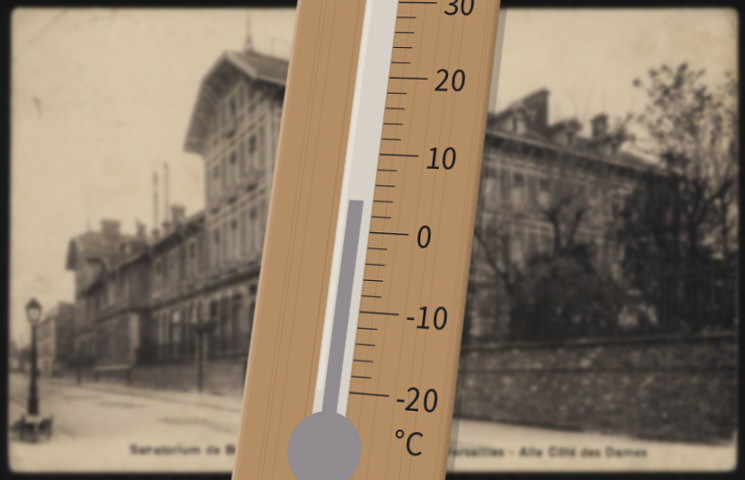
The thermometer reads 4°C
